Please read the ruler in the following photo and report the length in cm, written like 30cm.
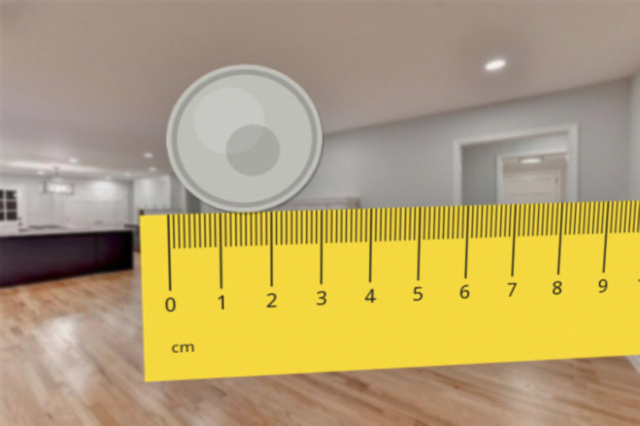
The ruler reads 3cm
